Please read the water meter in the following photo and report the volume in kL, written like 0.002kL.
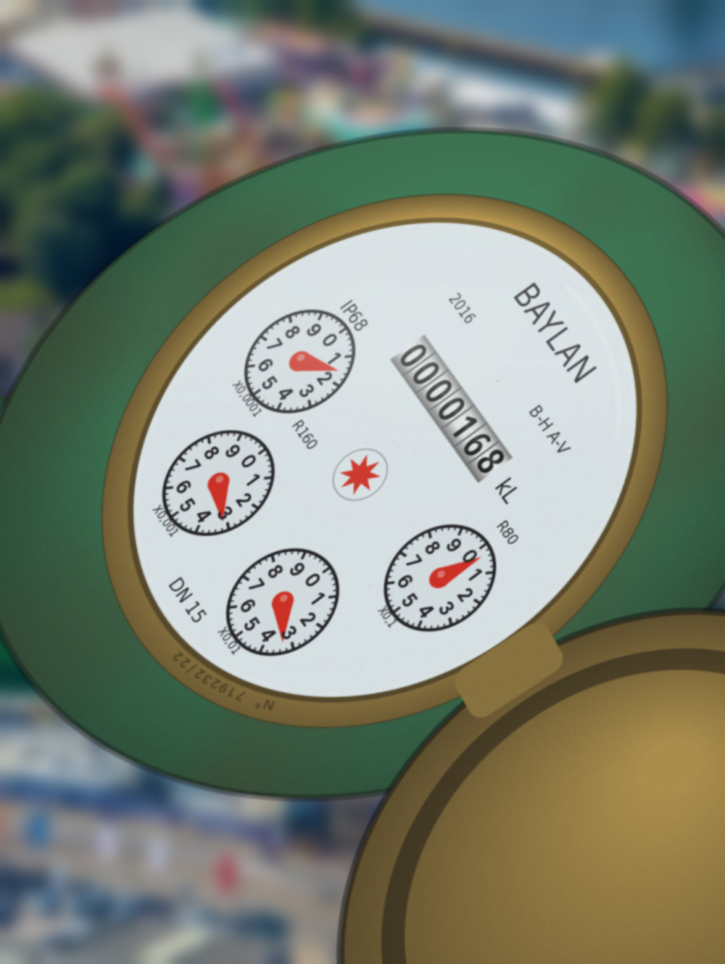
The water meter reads 168.0331kL
